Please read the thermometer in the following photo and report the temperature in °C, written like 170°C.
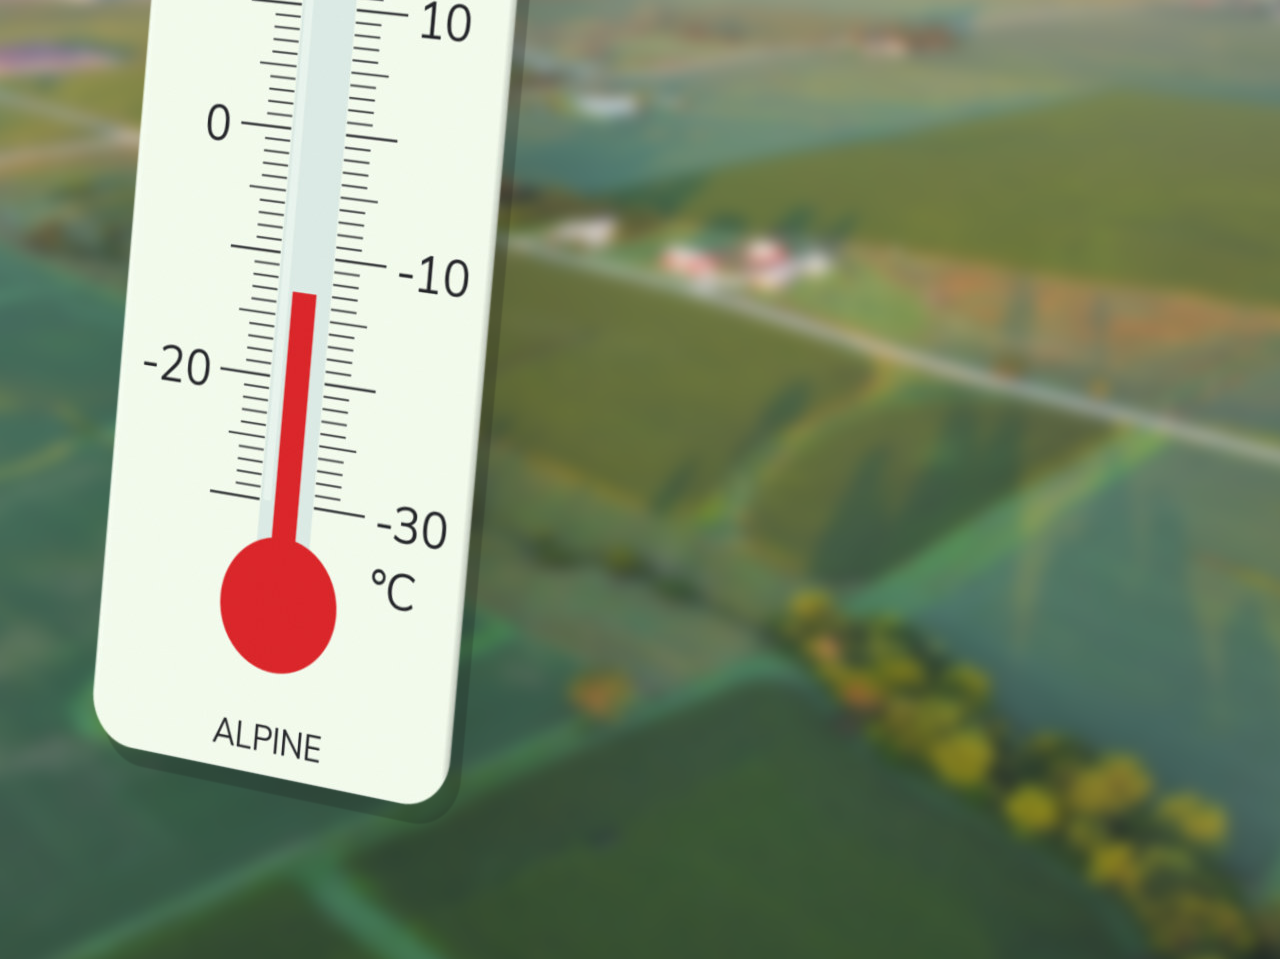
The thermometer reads -13°C
